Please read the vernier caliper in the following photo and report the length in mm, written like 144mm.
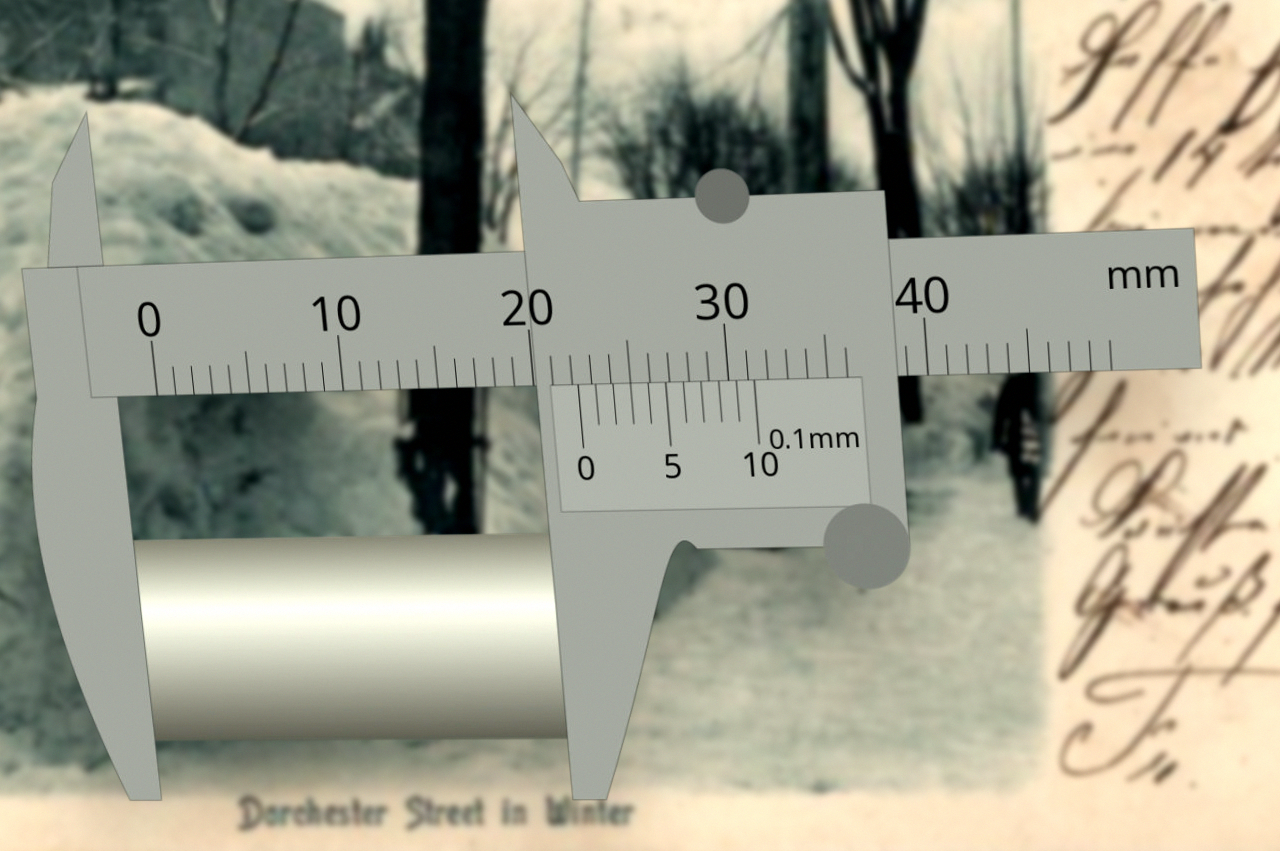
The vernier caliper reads 22.3mm
